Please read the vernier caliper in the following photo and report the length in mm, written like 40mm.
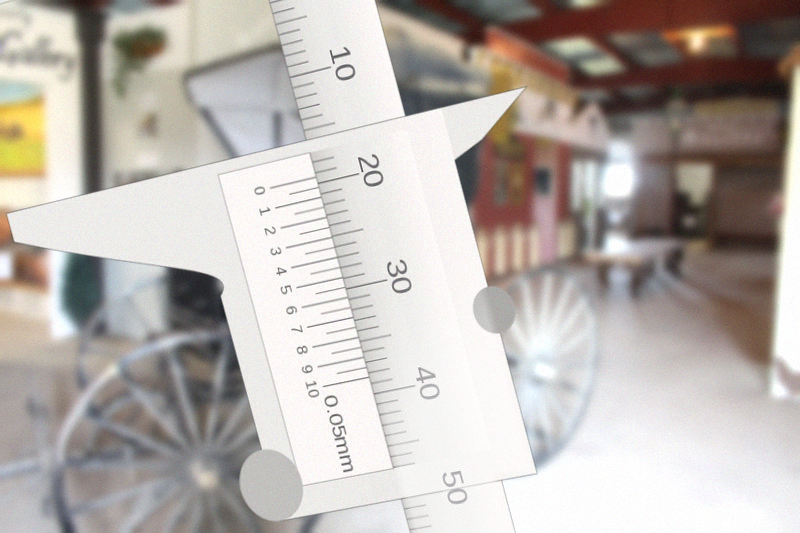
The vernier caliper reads 19.4mm
